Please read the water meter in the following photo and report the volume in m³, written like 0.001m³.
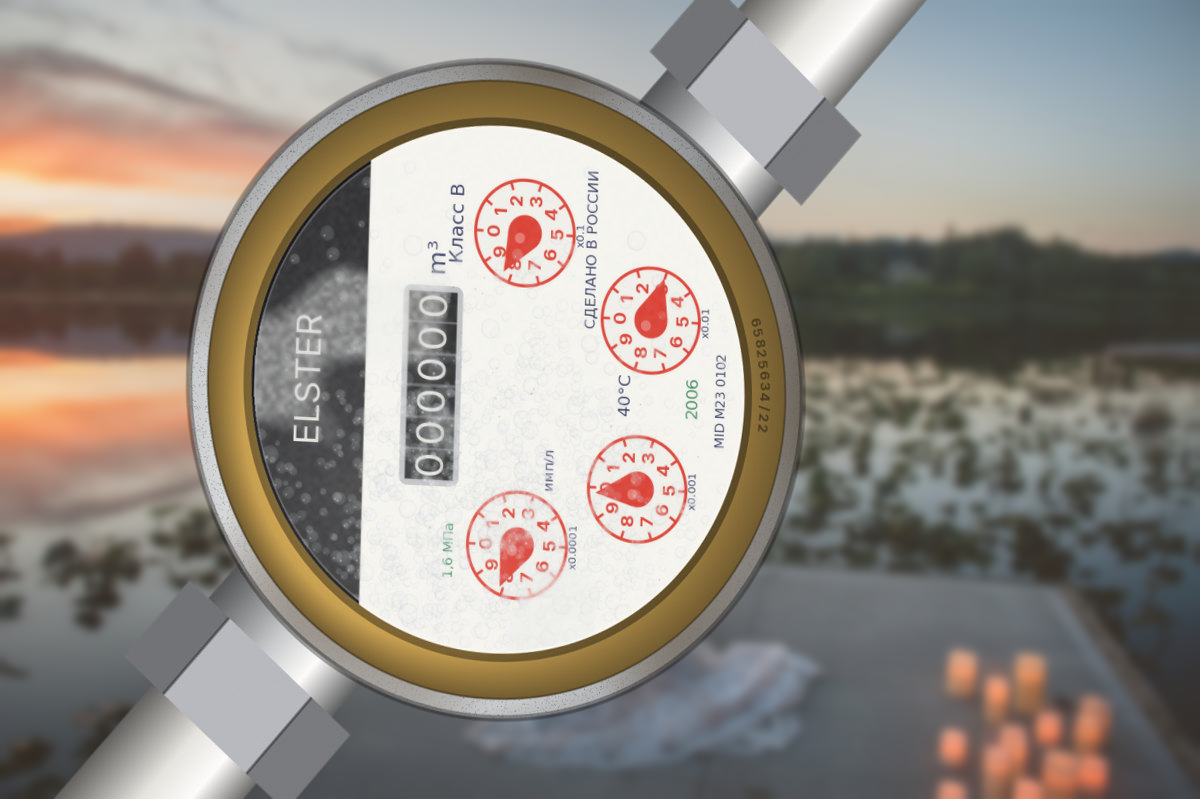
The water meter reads 0.8298m³
